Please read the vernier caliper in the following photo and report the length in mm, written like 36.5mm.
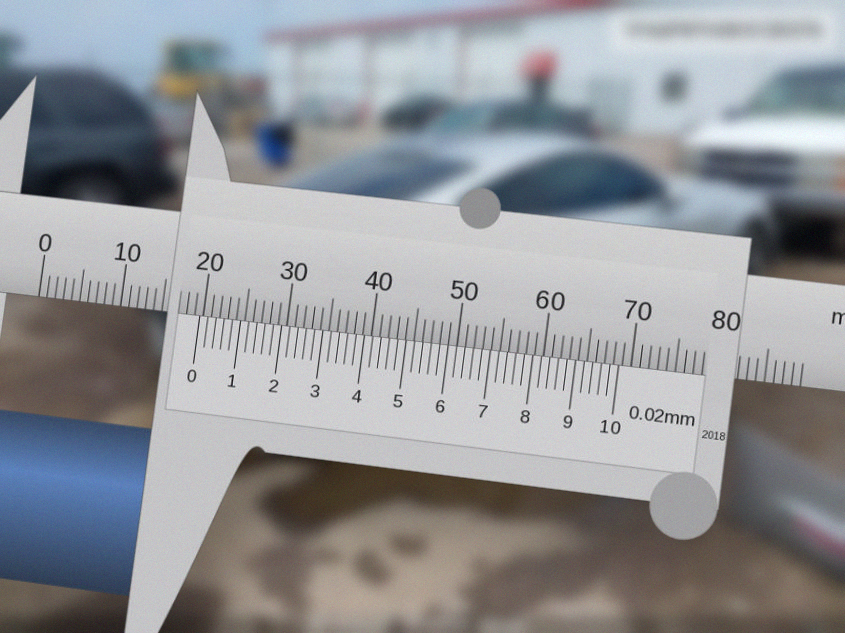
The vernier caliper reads 19.6mm
